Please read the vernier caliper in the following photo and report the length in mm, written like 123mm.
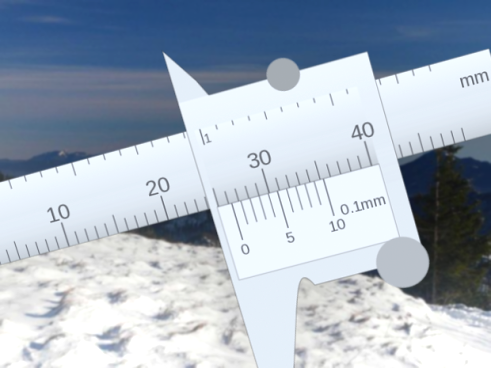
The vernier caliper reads 26.3mm
